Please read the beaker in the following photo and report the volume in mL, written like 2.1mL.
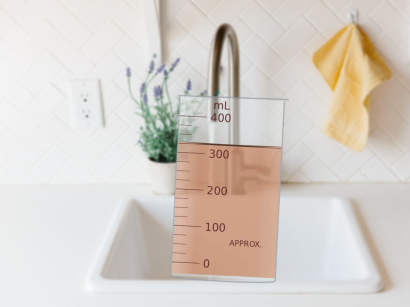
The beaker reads 325mL
